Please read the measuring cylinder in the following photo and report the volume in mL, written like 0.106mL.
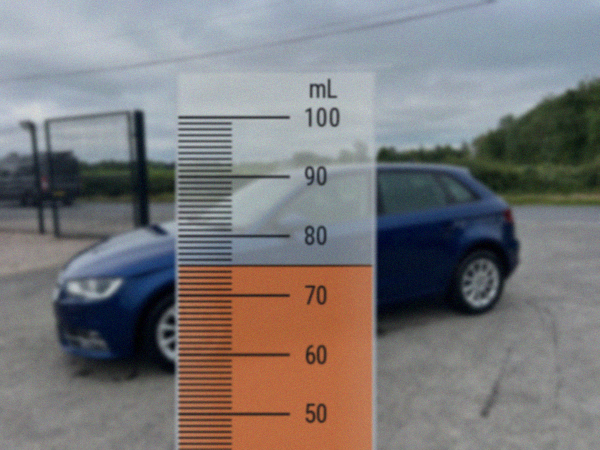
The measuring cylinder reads 75mL
